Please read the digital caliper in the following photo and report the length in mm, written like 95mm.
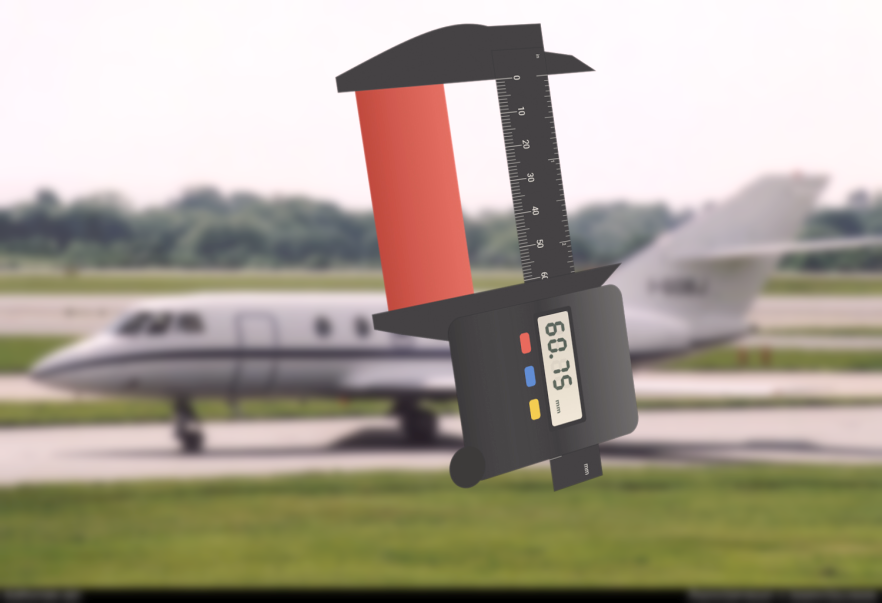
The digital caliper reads 60.75mm
